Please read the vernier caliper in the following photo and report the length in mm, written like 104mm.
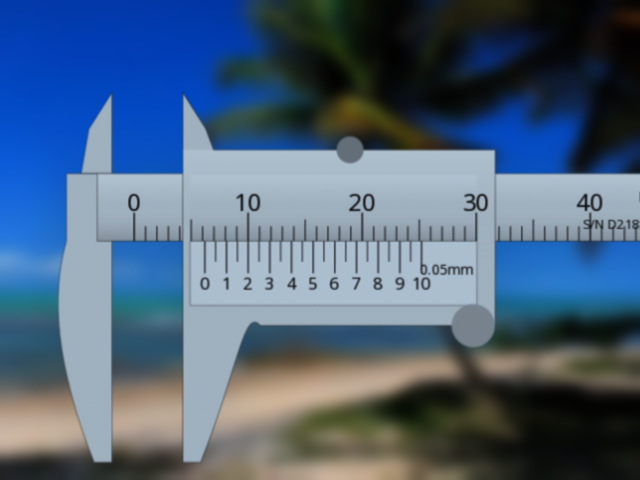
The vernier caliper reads 6.2mm
